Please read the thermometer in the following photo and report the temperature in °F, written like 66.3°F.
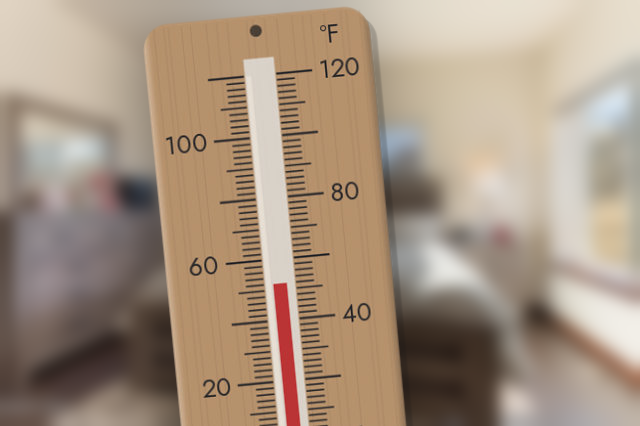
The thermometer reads 52°F
